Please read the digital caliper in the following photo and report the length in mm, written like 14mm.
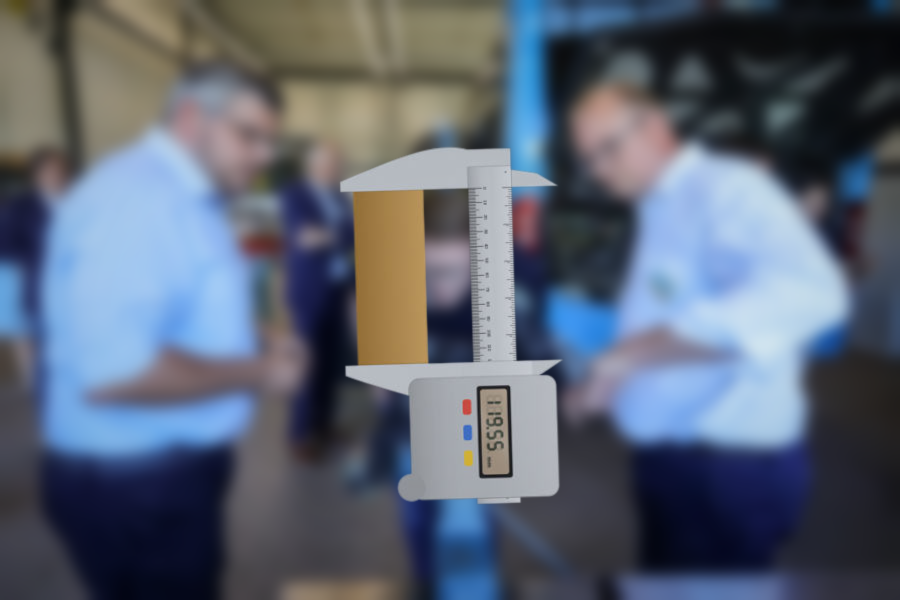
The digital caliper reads 119.55mm
